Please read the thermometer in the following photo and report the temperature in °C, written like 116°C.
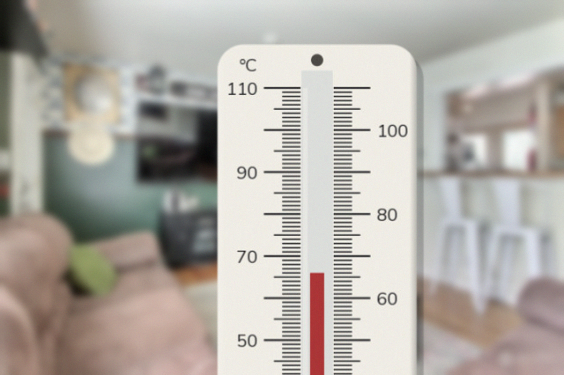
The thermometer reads 66°C
